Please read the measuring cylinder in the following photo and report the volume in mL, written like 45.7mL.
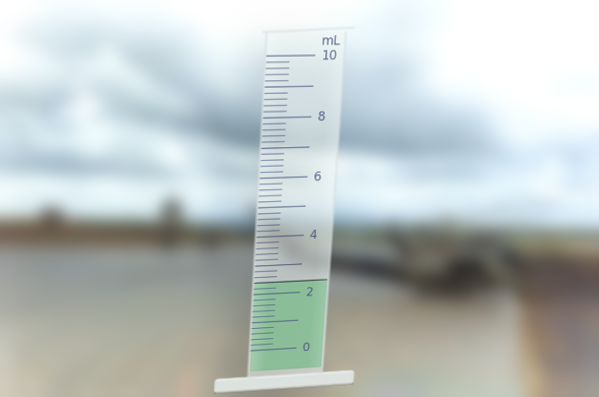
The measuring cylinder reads 2.4mL
